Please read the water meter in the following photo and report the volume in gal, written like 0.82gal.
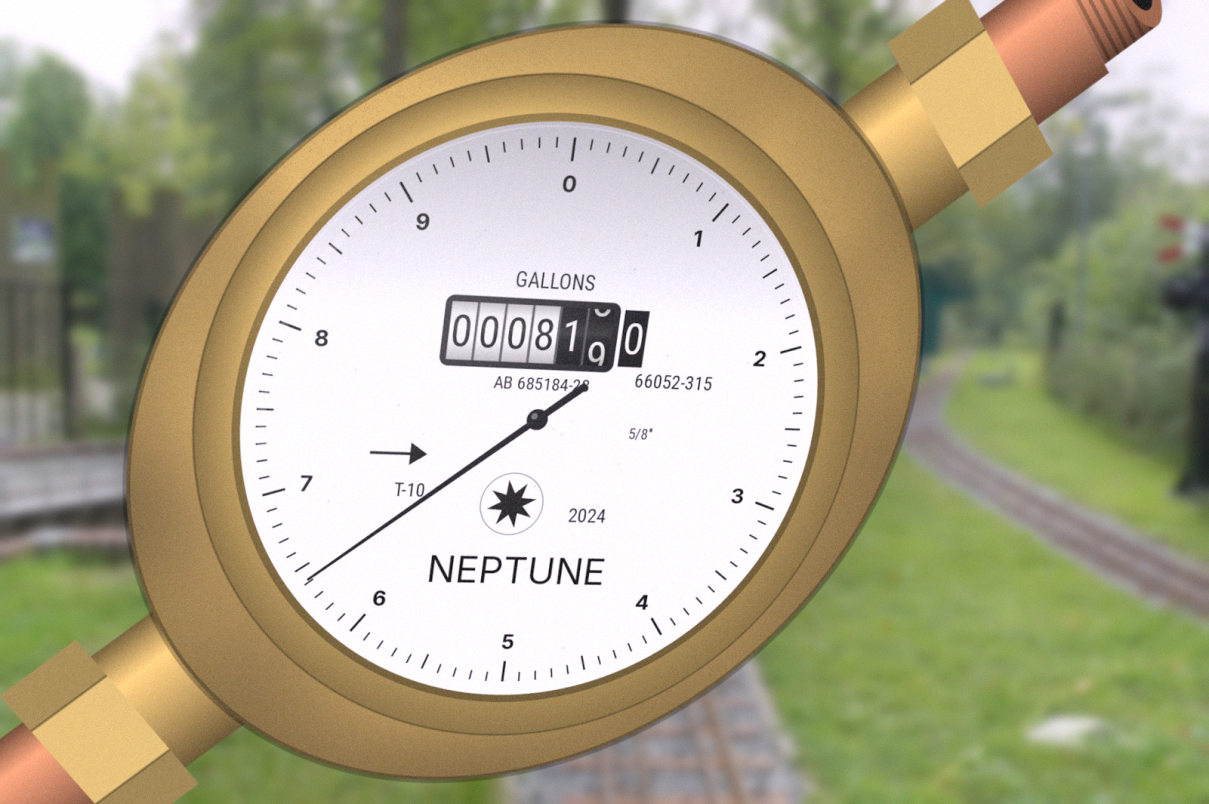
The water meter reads 8186.4gal
